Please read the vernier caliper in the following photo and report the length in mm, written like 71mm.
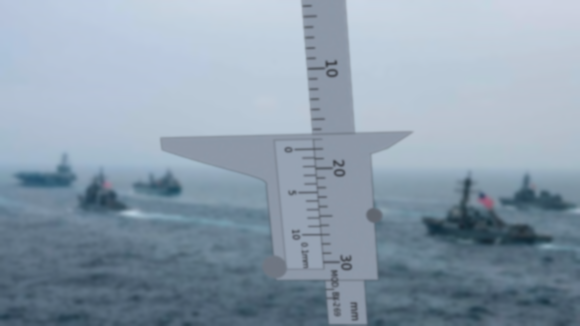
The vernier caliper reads 18.0mm
